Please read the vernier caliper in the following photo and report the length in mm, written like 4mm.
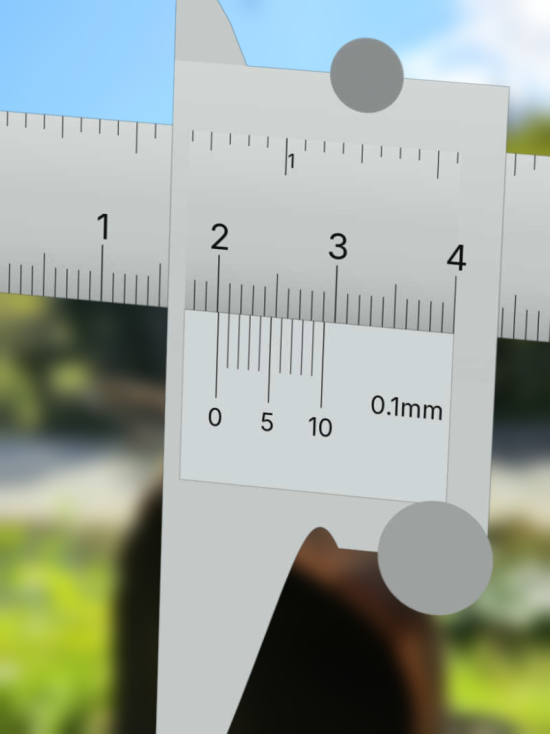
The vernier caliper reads 20.1mm
